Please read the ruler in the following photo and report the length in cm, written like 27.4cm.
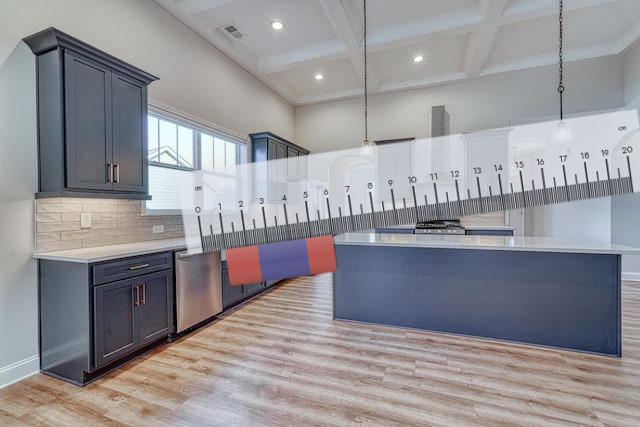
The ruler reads 5cm
